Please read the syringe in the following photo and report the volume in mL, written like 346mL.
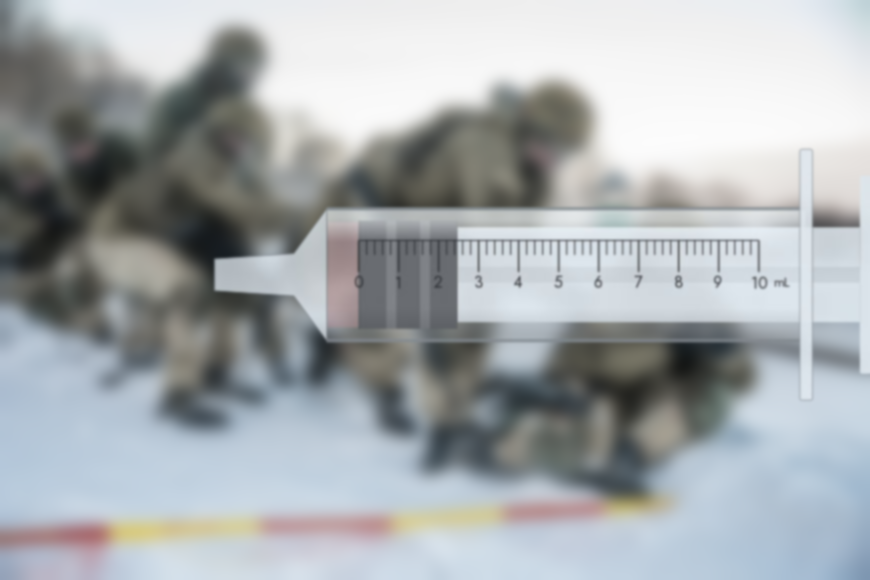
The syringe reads 0mL
